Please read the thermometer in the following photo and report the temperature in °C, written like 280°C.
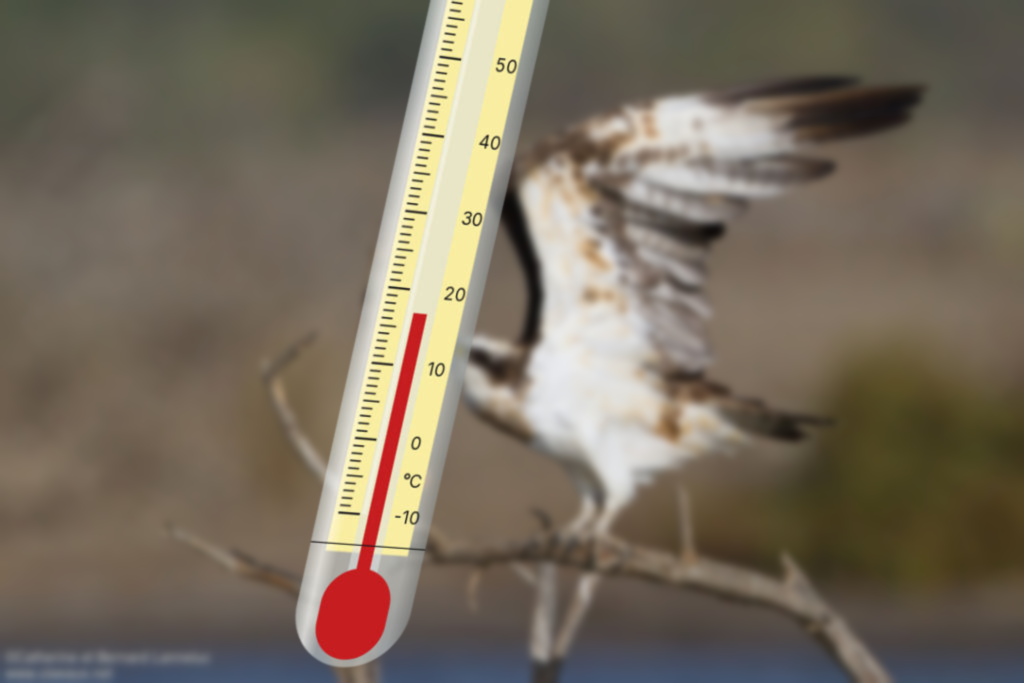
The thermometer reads 17°C
